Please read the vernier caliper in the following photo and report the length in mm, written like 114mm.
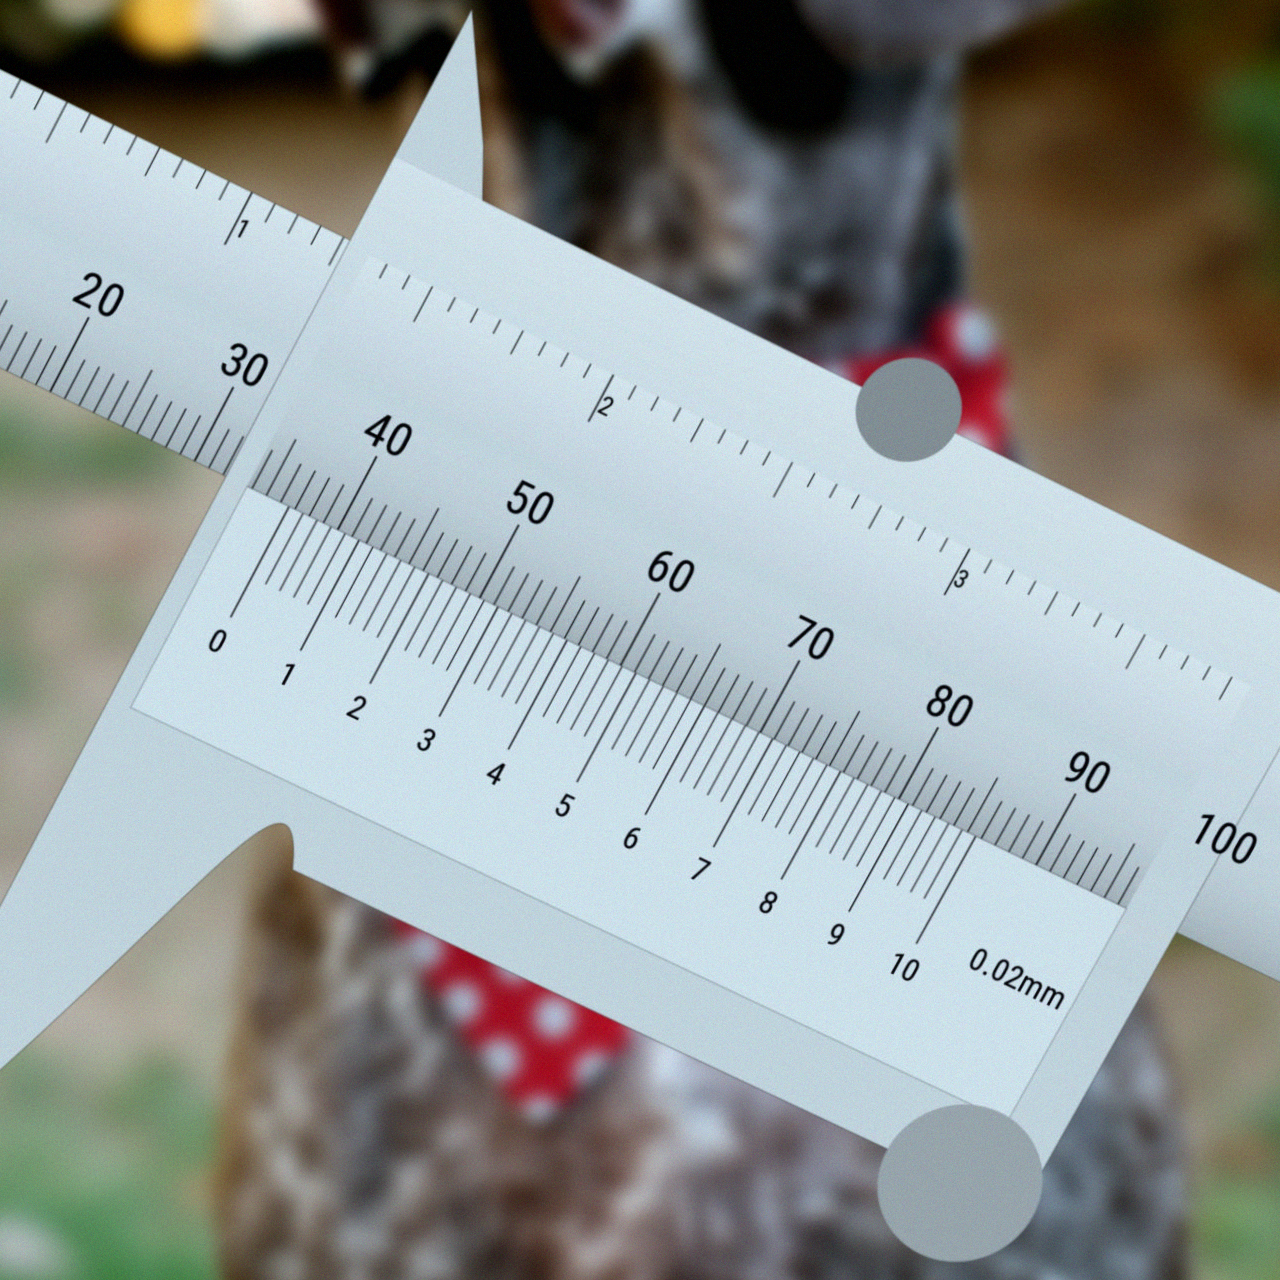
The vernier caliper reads 36.6mm
